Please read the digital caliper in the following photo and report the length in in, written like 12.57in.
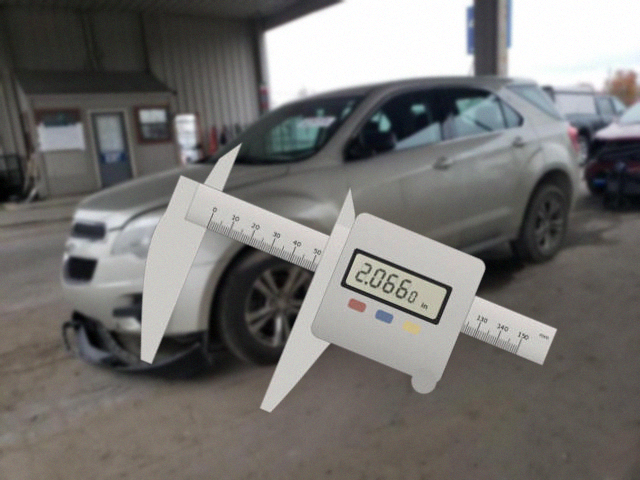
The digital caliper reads 2.0660in
